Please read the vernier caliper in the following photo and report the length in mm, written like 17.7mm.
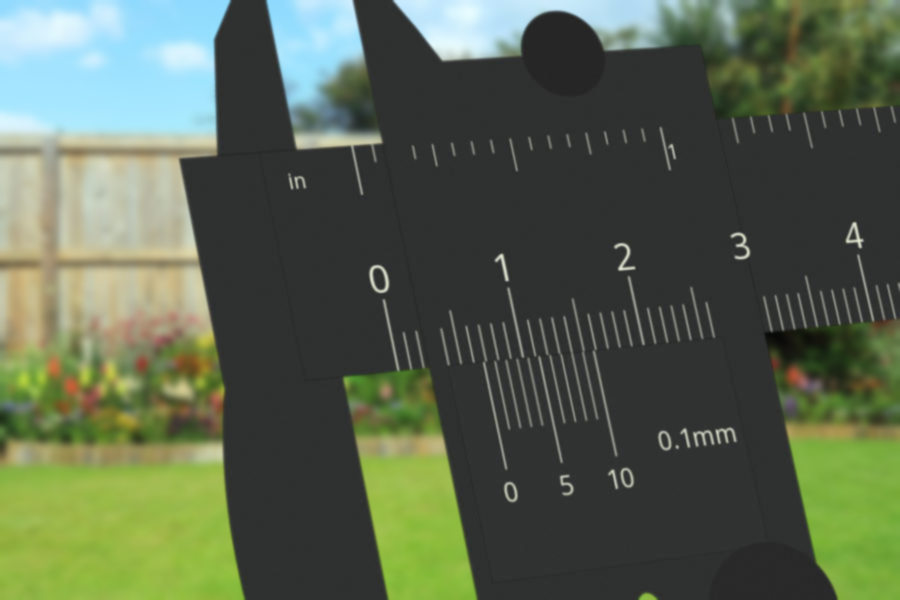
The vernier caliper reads 6.8mm
